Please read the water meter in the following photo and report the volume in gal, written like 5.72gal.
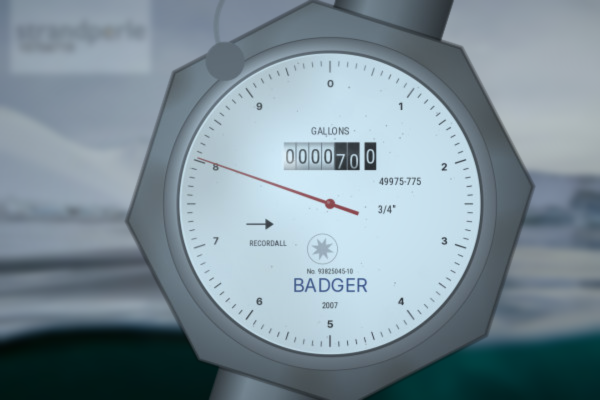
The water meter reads 698.0gal
